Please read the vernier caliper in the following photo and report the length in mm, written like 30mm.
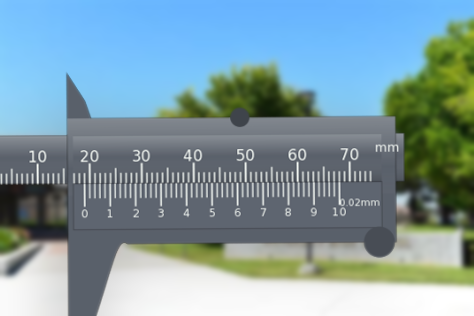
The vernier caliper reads 19.0mm
